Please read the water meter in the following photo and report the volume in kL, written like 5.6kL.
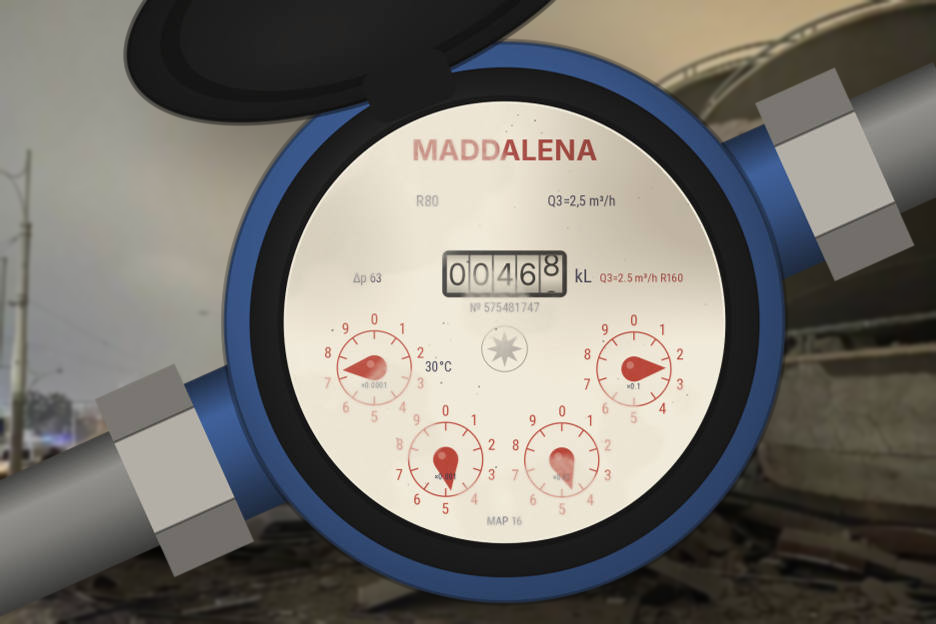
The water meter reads 468.2447kL
